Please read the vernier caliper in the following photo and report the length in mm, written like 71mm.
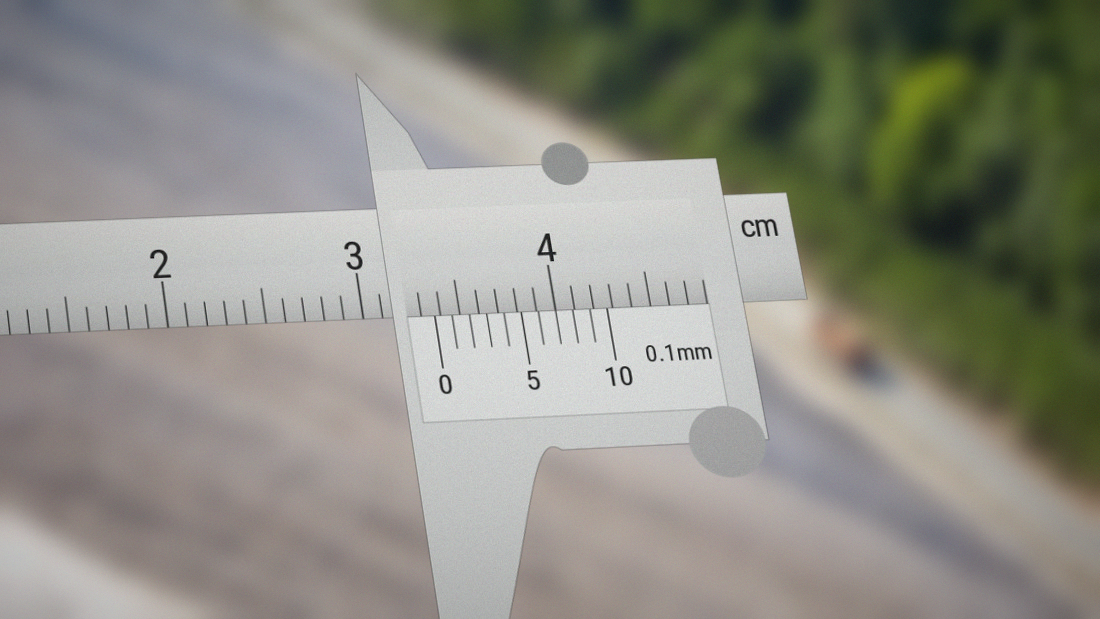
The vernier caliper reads 33.7mm
